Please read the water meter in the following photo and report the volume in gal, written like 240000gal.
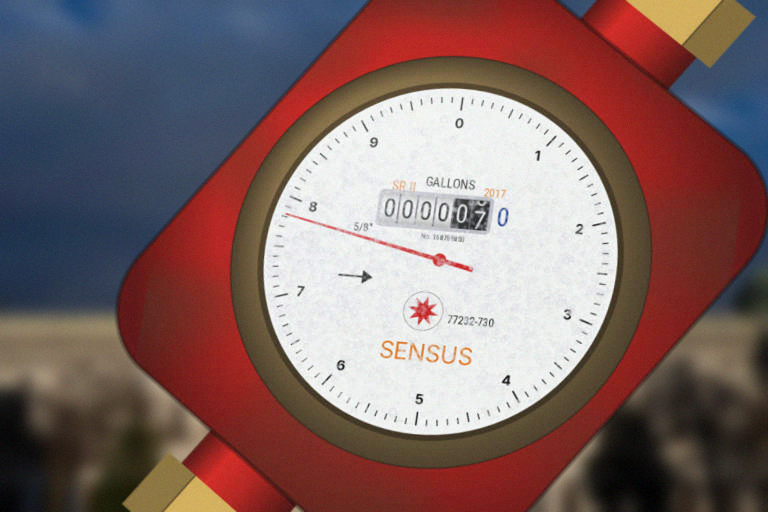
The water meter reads 67.8gal
